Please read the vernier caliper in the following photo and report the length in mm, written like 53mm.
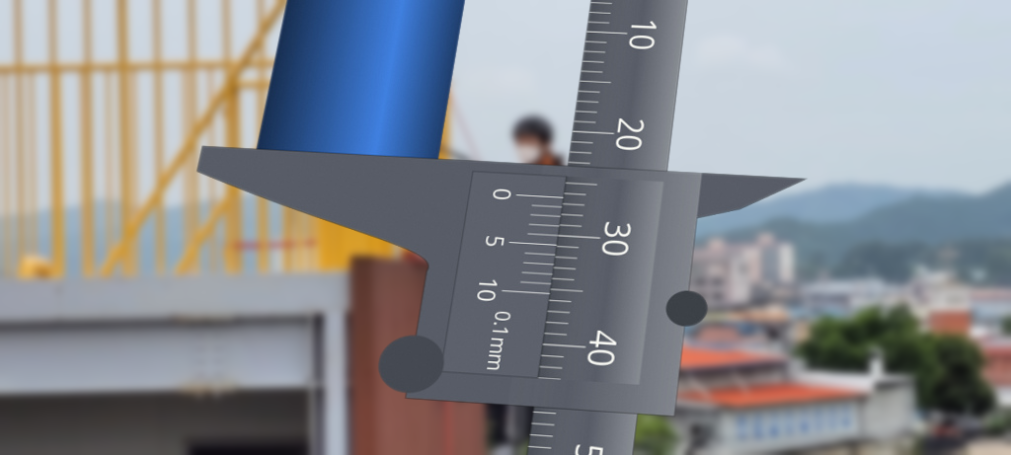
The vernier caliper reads 26.4mm
